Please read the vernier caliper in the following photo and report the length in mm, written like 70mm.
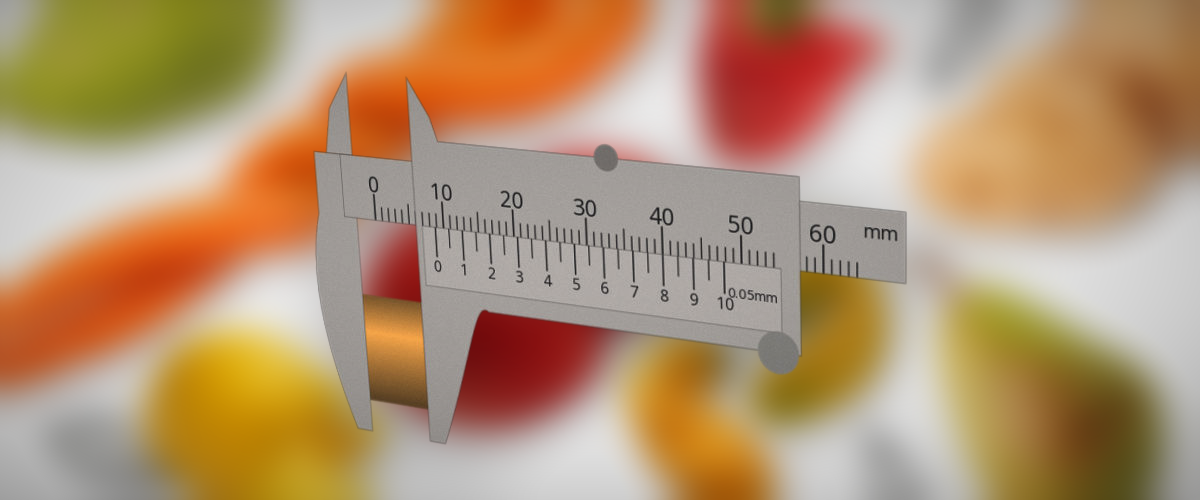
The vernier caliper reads 8.8mm
